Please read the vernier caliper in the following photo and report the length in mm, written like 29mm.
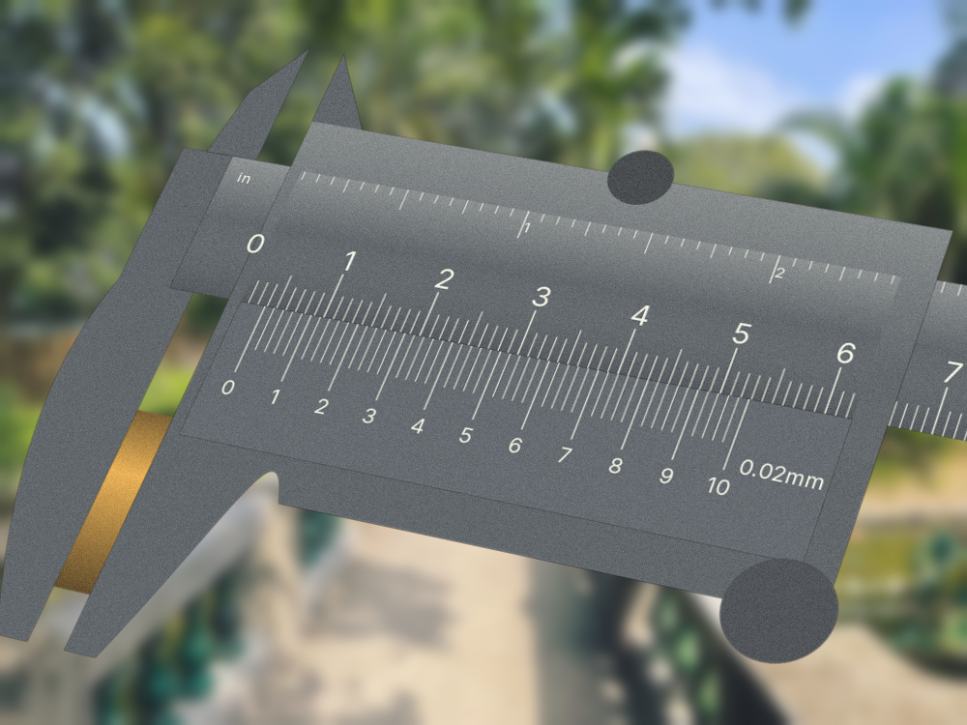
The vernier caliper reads 3.8mm
